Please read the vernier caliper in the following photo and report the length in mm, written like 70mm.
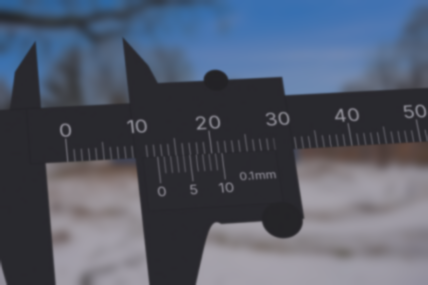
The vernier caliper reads 12.4mm
